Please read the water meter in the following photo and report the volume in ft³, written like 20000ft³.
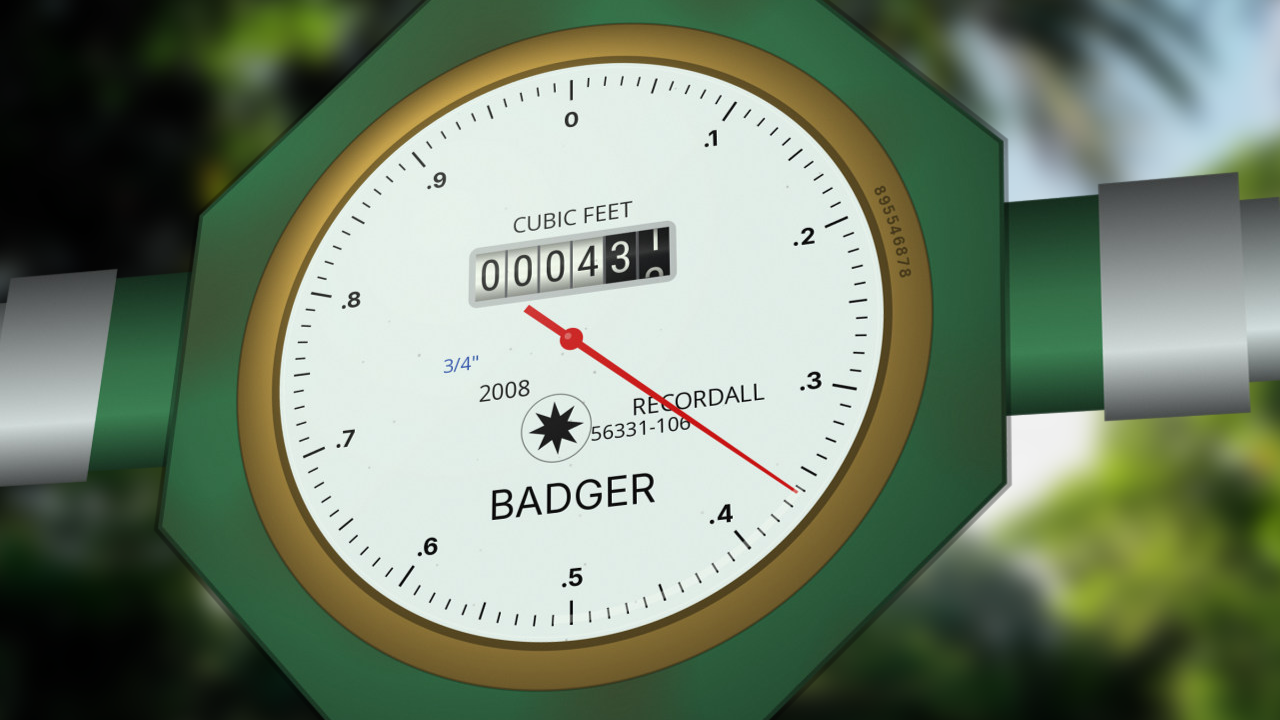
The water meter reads 431.36ft³
